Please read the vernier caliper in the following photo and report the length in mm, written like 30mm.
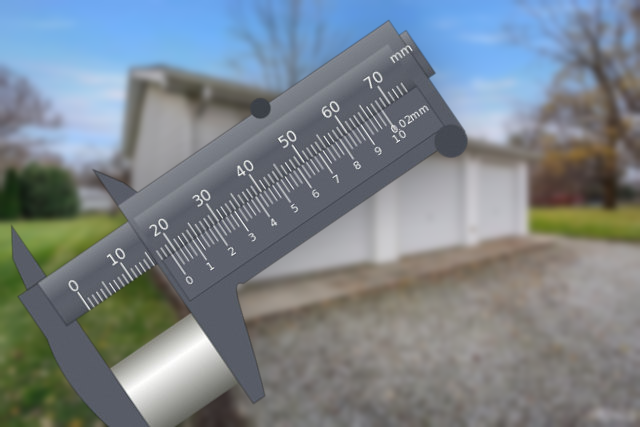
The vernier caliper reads 19.0mm
